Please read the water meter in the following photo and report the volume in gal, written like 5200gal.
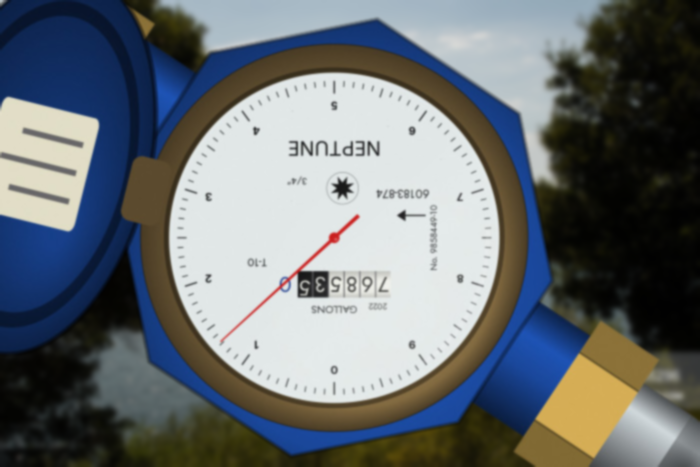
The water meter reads 7685351.3gal
